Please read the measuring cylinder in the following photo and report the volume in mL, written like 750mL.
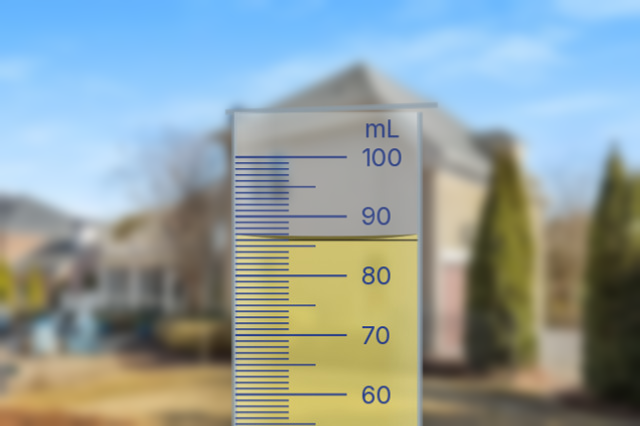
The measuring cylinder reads 86mL
